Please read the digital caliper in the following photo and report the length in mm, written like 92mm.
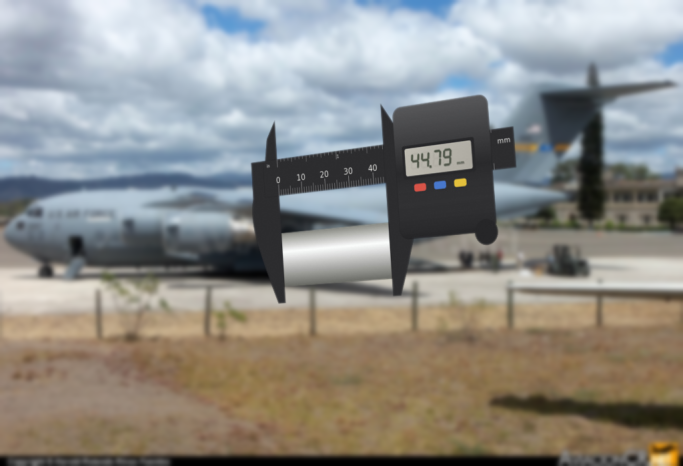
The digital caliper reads 44.79mm
